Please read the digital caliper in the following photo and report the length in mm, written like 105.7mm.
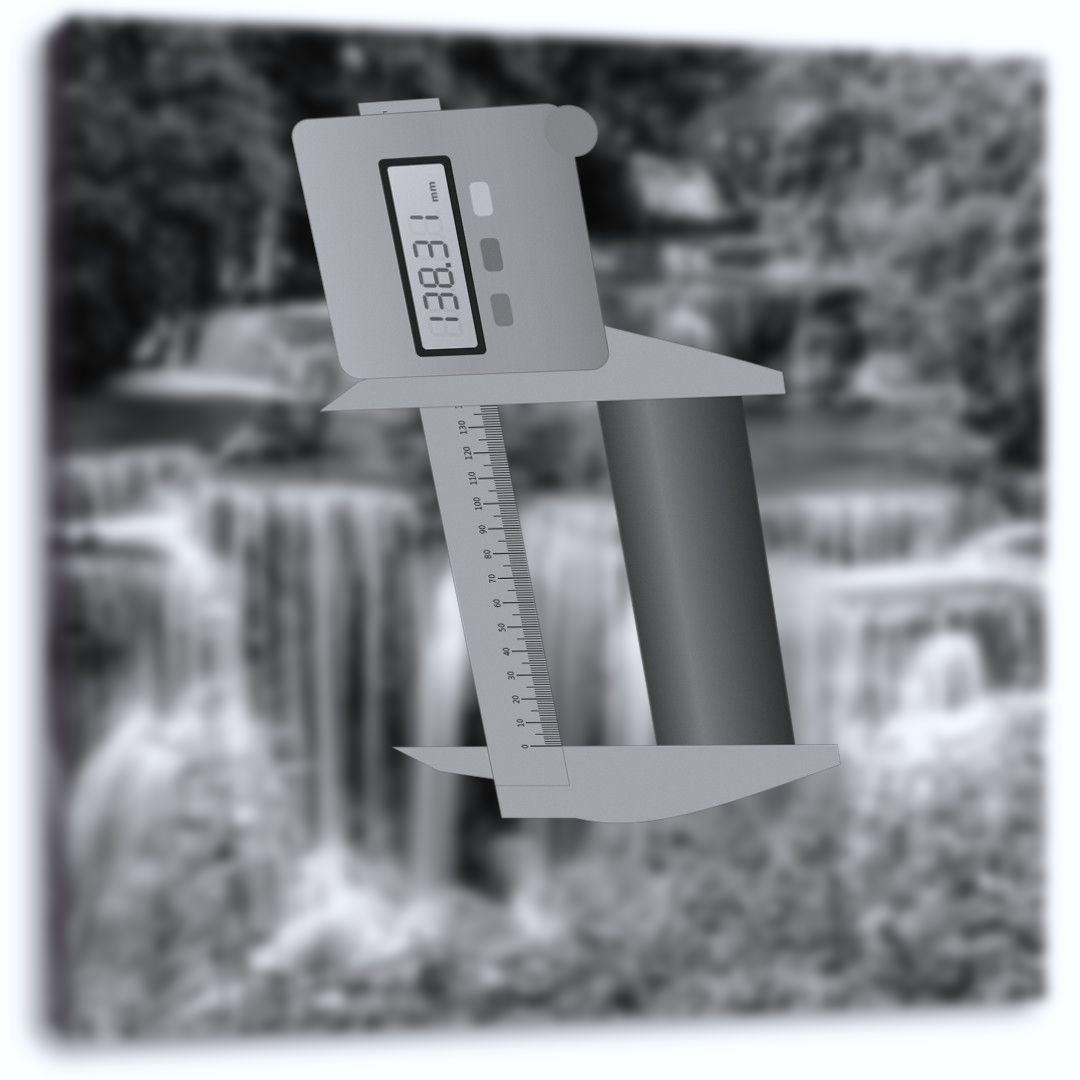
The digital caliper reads 138.31mm
